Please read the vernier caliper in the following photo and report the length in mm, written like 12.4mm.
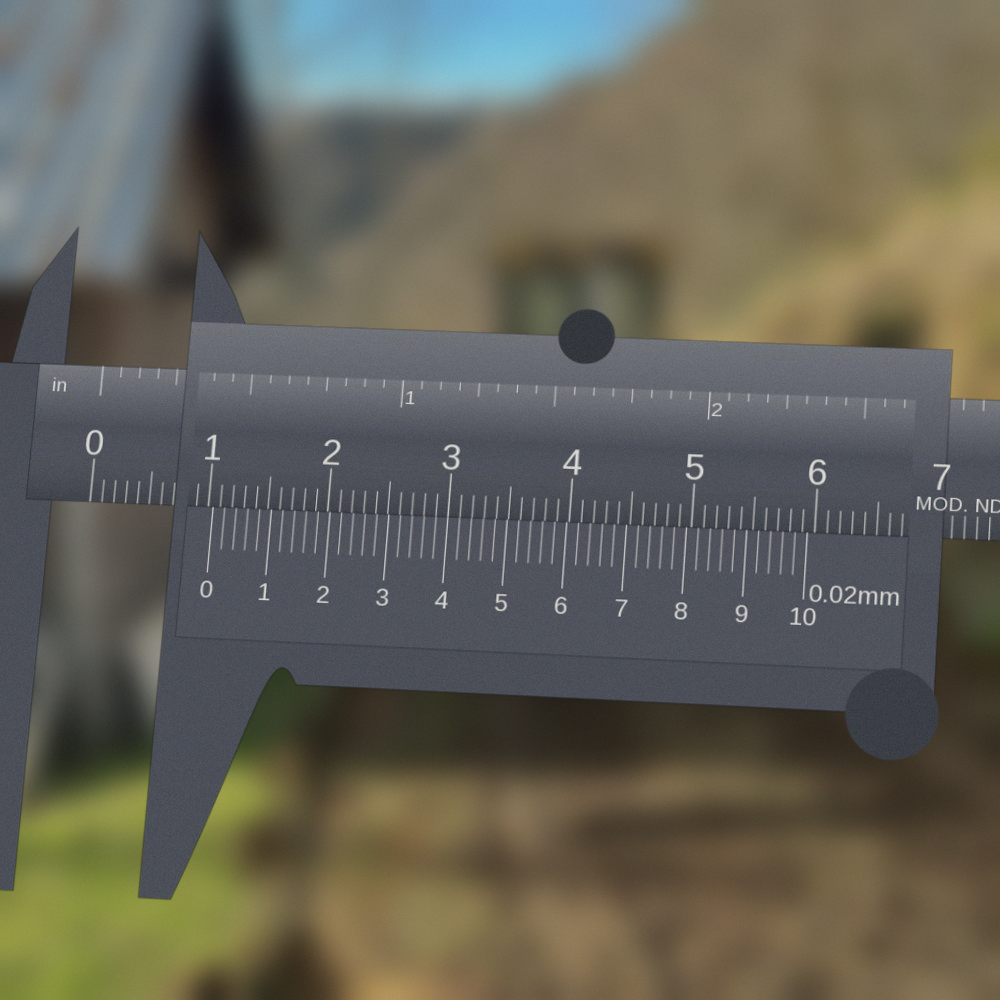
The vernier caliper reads 10.4mm
